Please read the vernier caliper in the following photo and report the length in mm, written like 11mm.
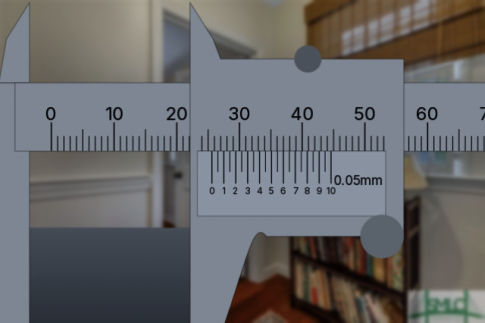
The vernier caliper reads 25.6mm
